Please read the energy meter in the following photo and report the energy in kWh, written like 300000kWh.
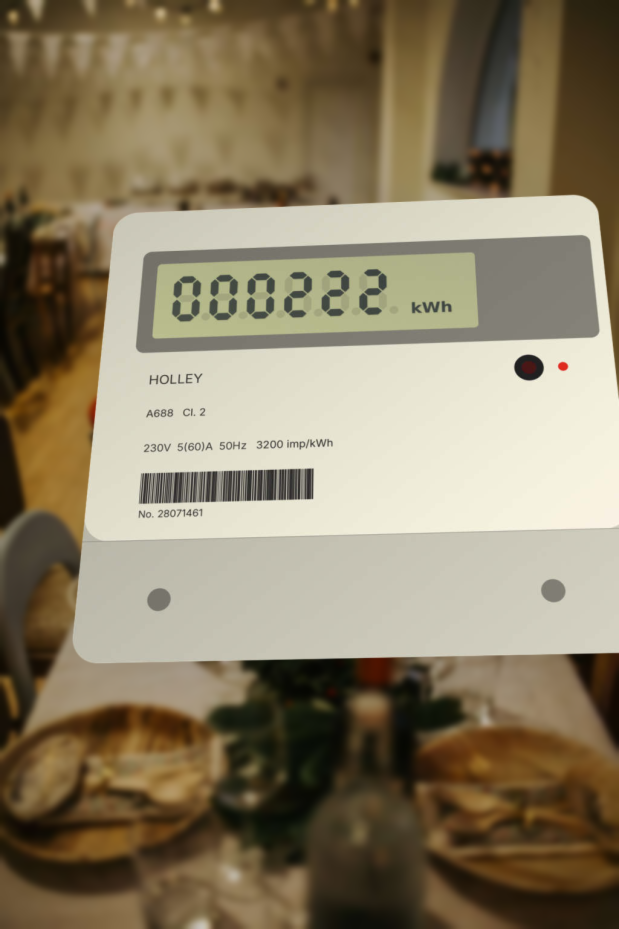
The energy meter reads 222kWh
